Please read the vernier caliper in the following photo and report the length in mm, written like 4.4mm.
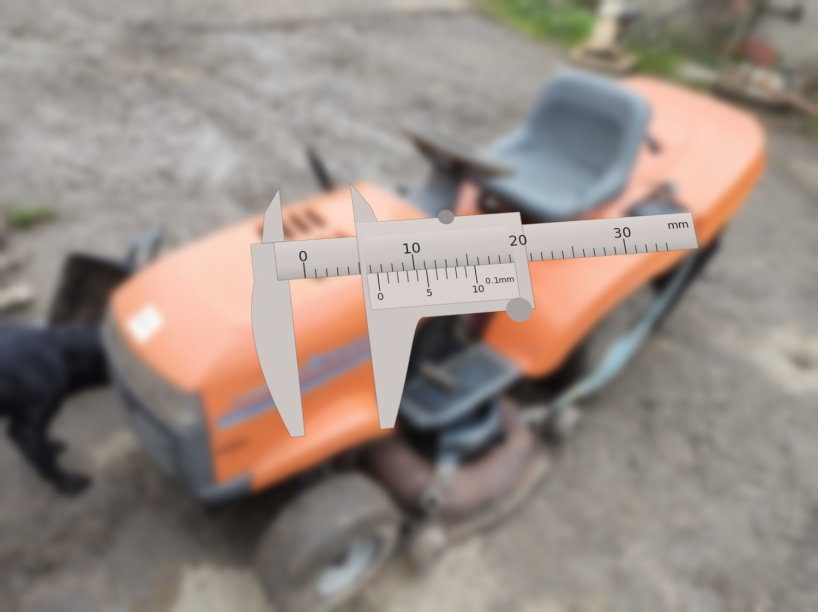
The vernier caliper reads 6.6mm
